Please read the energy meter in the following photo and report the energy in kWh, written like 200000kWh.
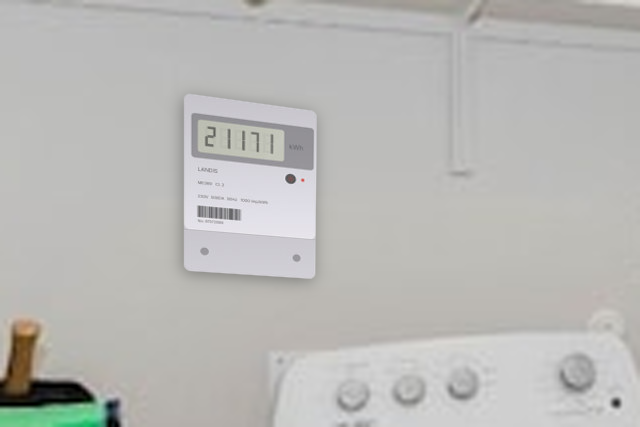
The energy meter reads 21171kWh
